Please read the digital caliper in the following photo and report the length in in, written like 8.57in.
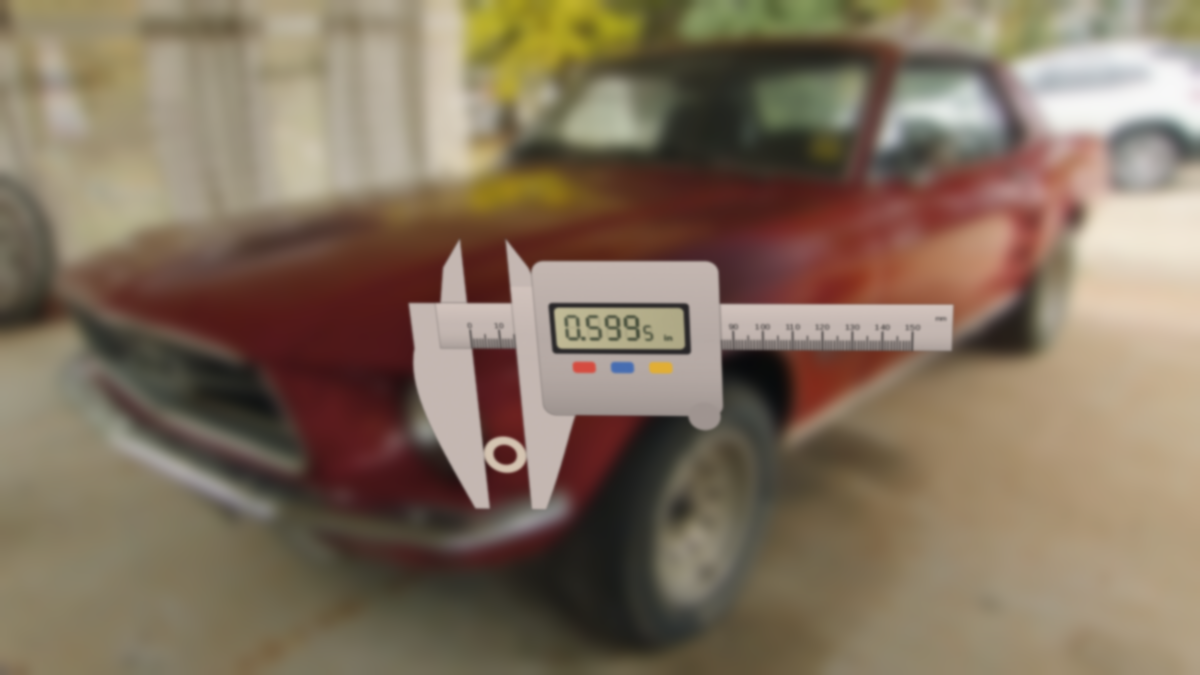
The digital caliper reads 0.5995in
